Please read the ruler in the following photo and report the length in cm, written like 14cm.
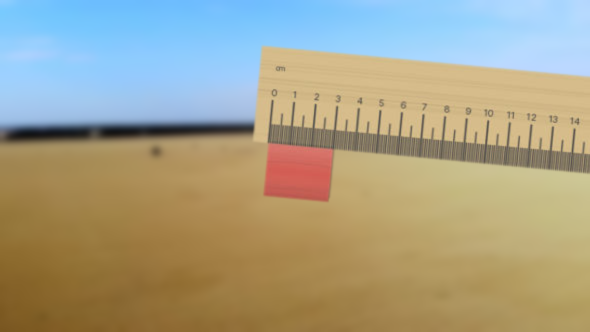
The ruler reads 3cm
